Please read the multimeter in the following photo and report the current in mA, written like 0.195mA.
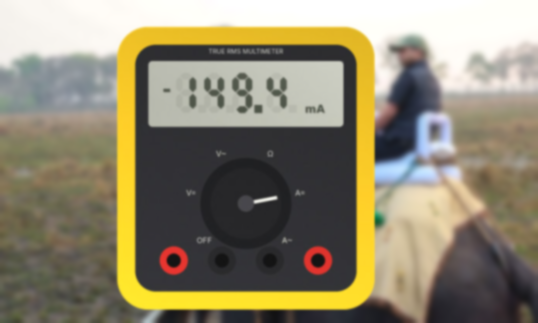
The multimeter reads -149.4mA
